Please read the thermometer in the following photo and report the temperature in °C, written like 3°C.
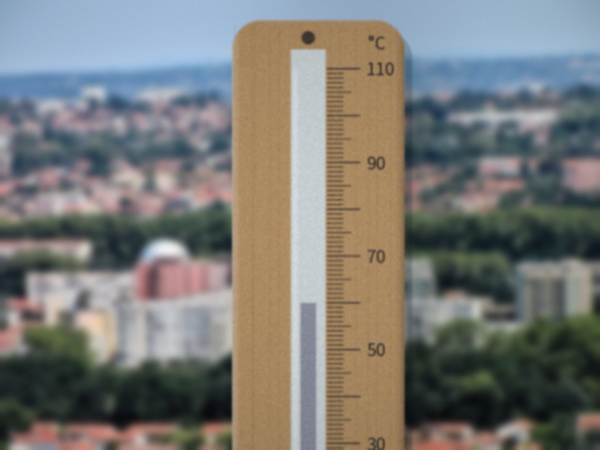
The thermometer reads 60°C
